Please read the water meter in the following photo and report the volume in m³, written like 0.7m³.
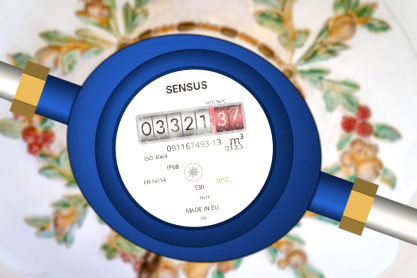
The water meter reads 3321.37m³
